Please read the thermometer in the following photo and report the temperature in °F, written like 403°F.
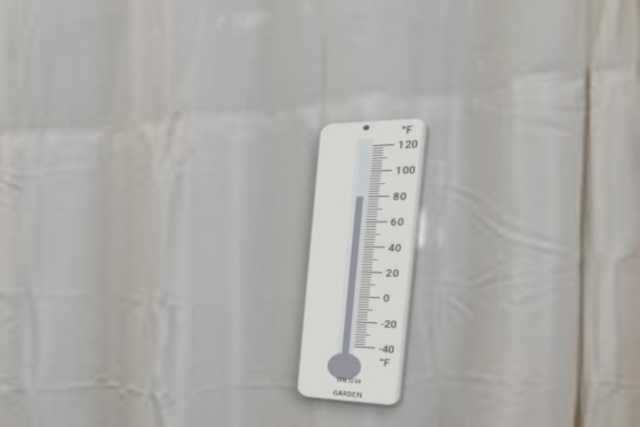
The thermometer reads 80°F
